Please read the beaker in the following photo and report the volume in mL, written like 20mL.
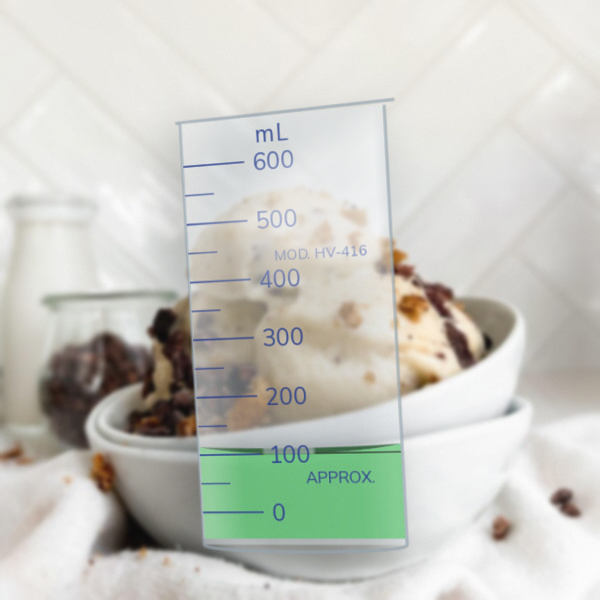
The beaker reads 100mL
